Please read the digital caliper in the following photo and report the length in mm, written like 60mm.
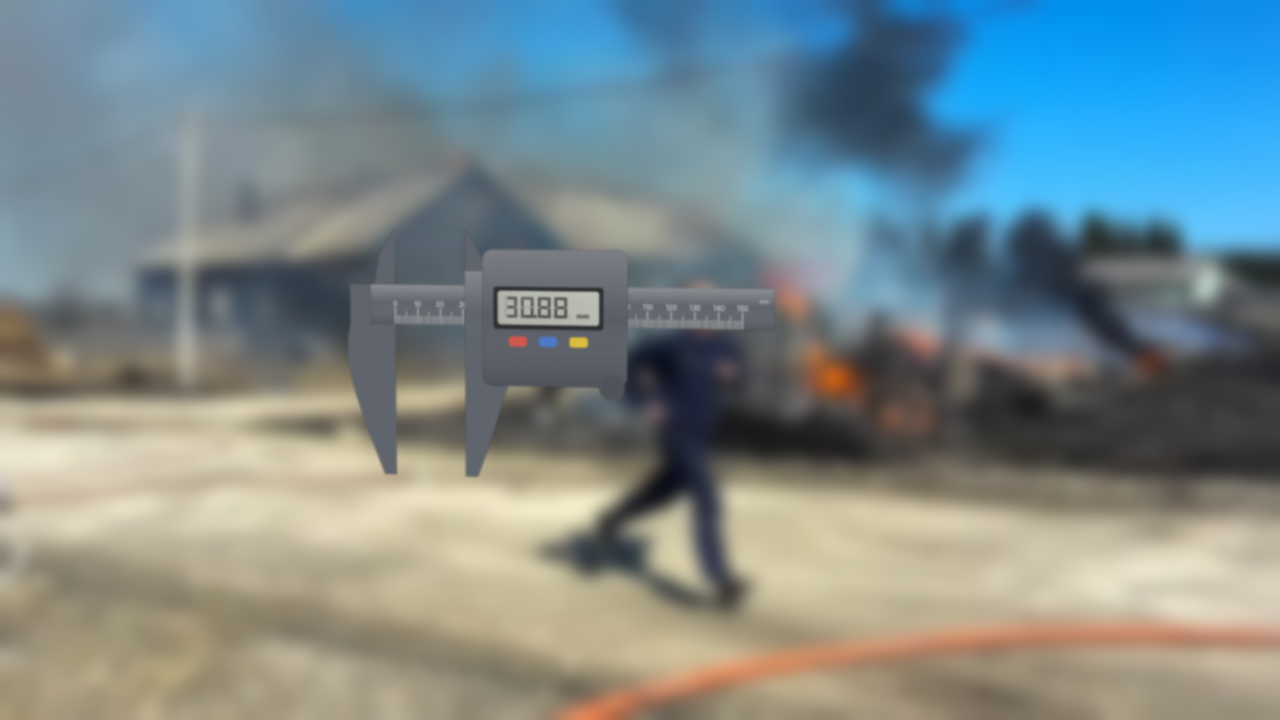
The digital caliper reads 30.88mm
